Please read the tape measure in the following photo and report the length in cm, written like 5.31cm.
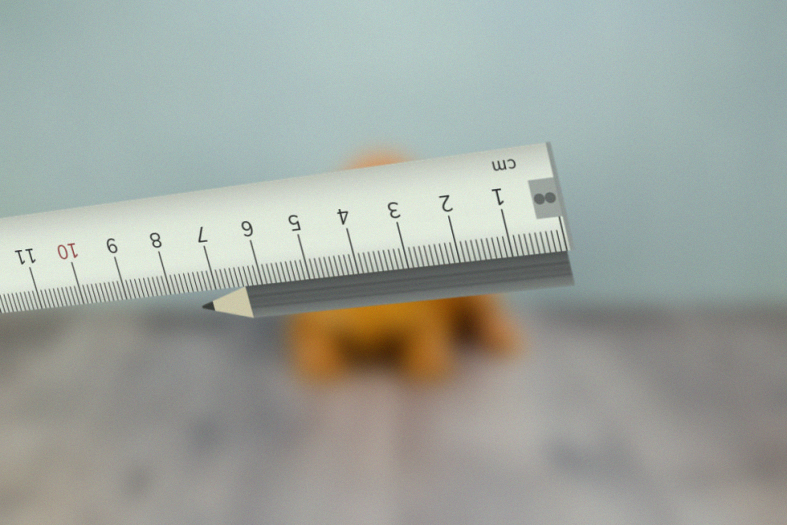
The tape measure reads 7.4cm
